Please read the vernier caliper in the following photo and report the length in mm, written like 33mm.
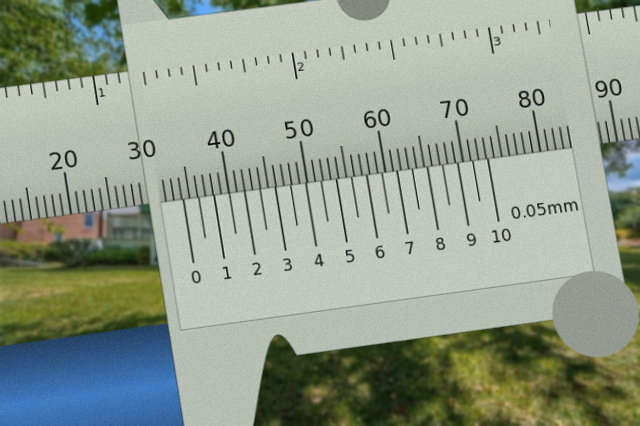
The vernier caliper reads 34.2mm
